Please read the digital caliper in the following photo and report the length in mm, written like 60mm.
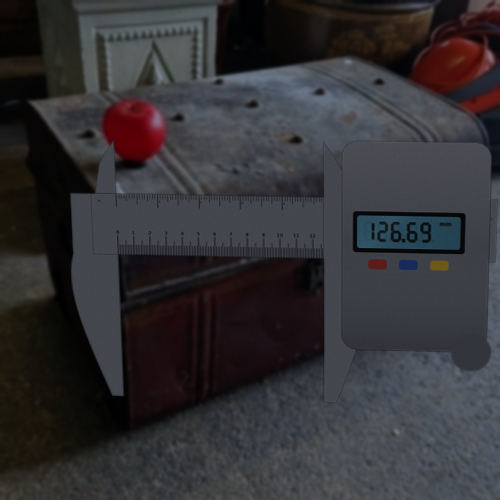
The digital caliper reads 126.69mm
